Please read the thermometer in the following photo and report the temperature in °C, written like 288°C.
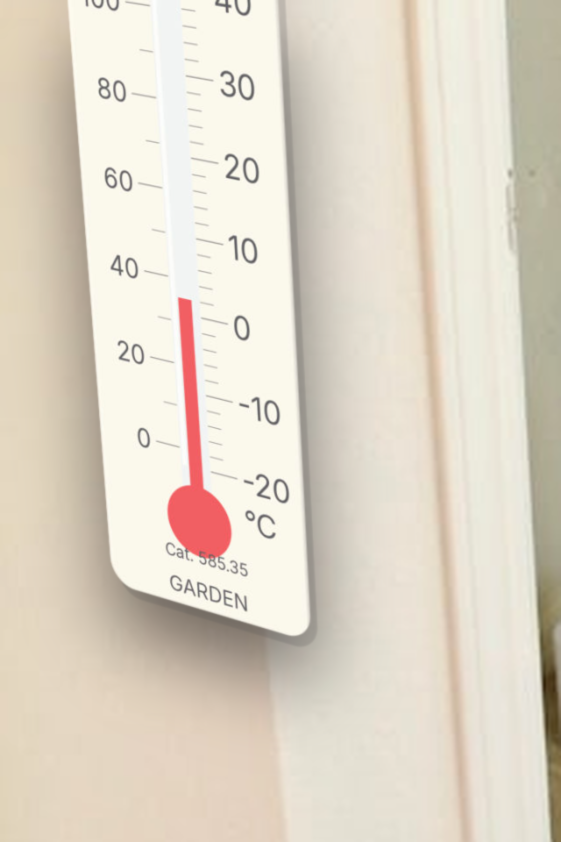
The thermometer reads 2°C
